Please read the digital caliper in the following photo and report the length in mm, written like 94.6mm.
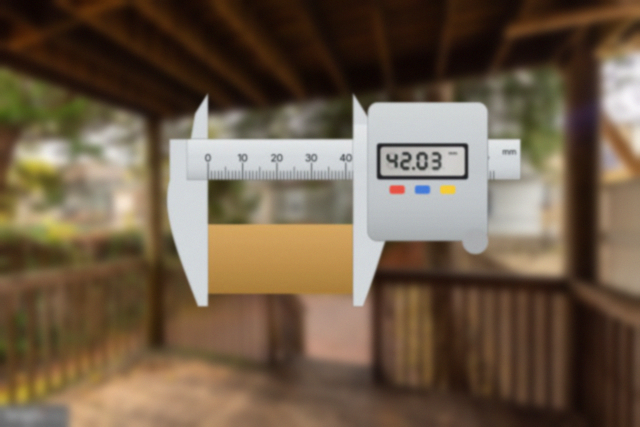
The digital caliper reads 42.03mm
